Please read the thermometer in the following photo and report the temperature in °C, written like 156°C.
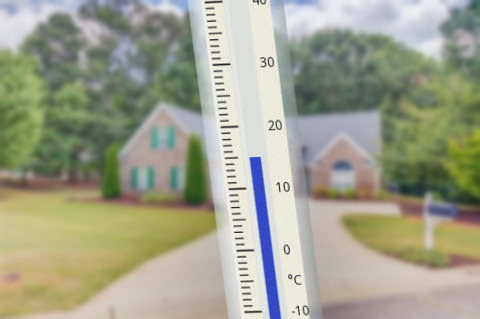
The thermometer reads 15°C
